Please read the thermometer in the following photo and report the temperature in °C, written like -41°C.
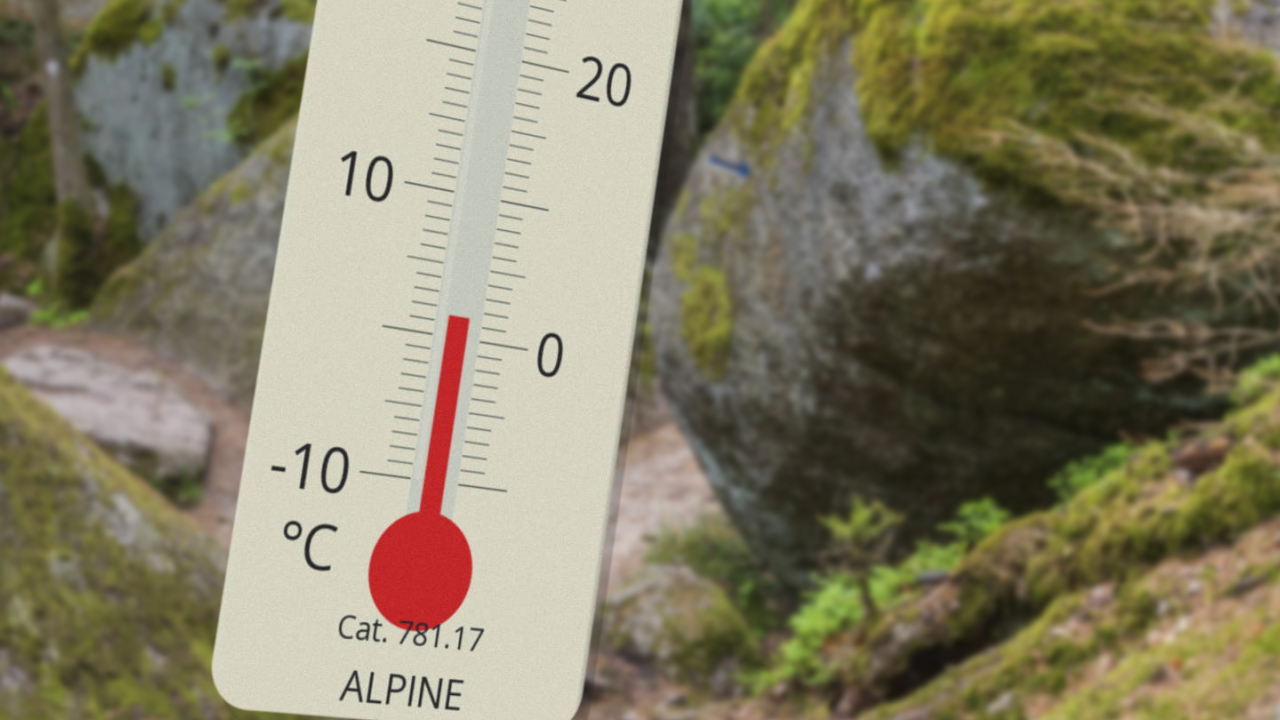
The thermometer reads 1.5°C
